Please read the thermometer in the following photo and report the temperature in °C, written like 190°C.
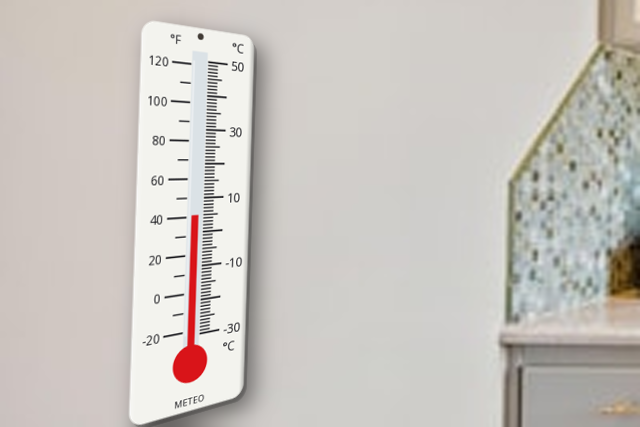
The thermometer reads 5°C
